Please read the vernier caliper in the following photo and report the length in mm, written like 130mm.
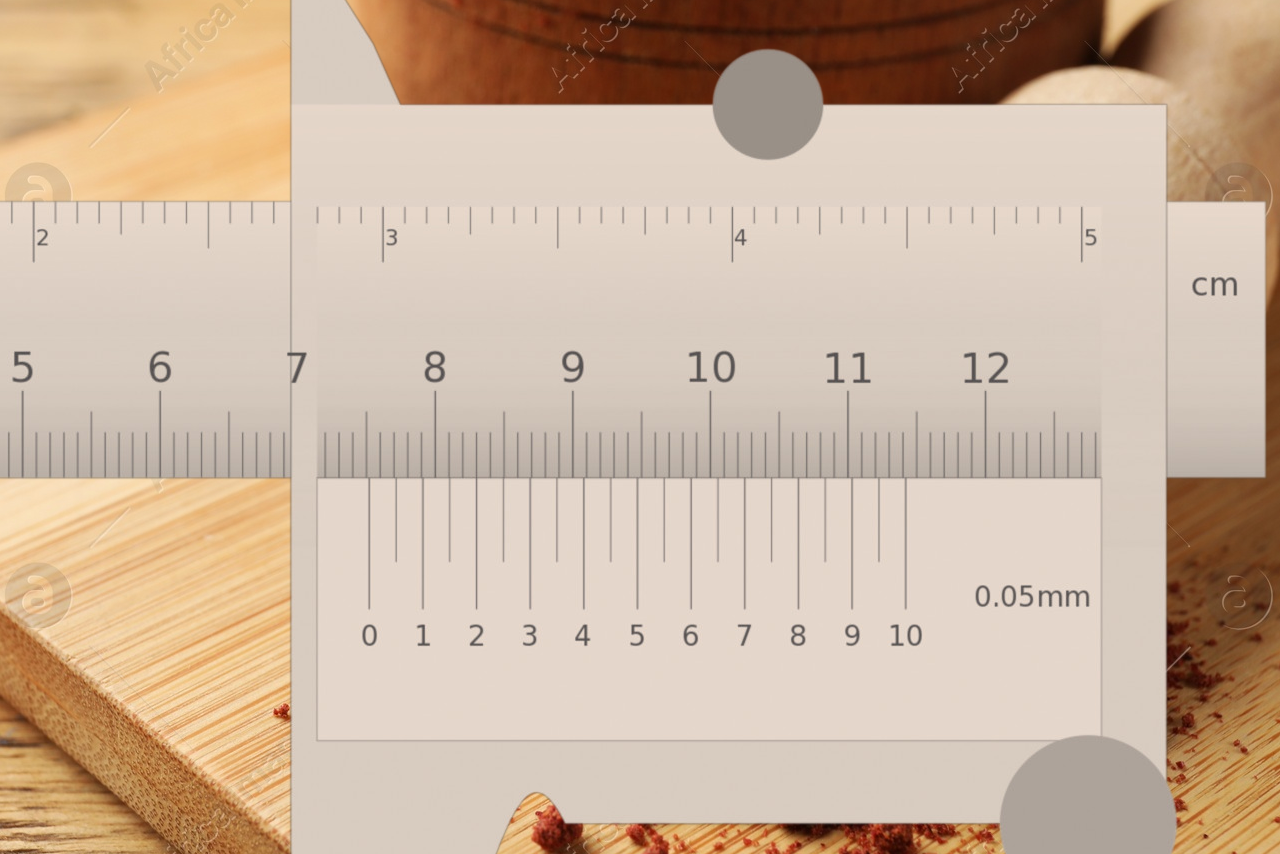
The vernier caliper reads 75.2mm
